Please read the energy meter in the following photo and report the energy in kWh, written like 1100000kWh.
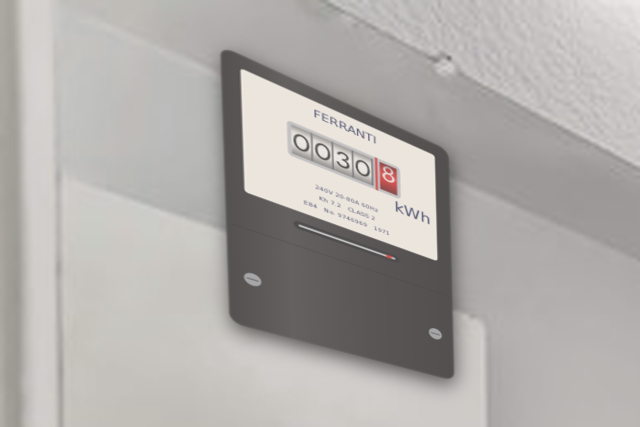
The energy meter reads 30.8kWh
